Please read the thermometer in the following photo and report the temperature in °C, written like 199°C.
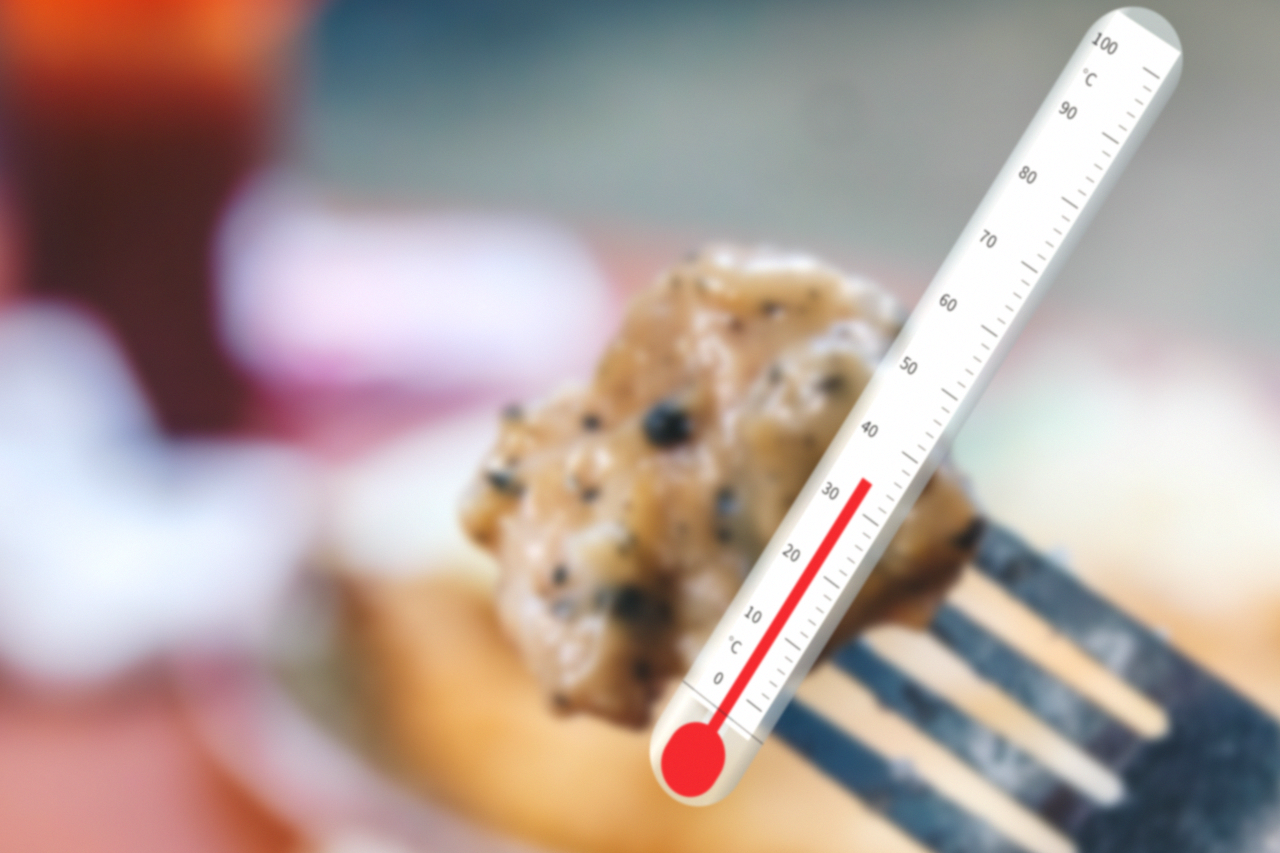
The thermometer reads 34°C
